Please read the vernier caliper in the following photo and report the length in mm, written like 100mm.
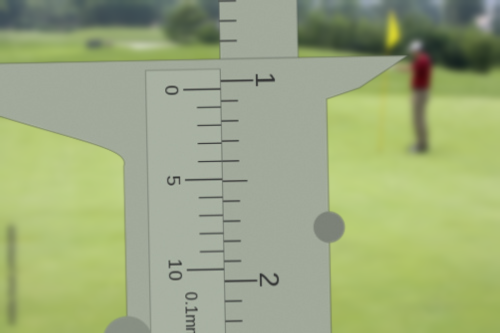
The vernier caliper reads 10.4mm
